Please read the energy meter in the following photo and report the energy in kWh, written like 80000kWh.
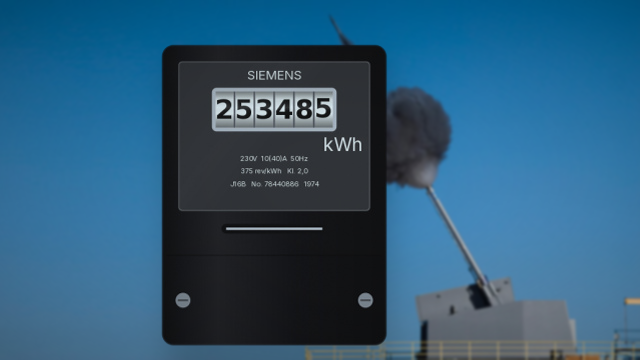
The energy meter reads 253485kWh
